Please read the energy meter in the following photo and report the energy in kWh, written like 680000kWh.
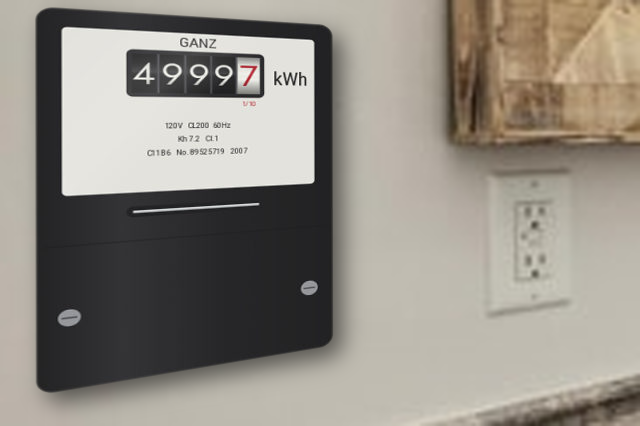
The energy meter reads 4999.7kWh
